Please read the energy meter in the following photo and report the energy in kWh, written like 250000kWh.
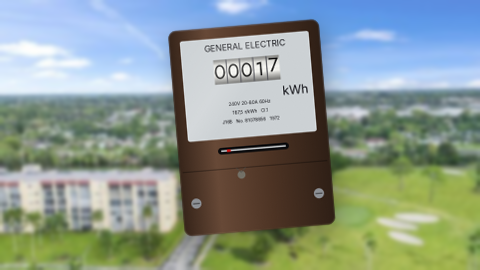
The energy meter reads 17kWh
